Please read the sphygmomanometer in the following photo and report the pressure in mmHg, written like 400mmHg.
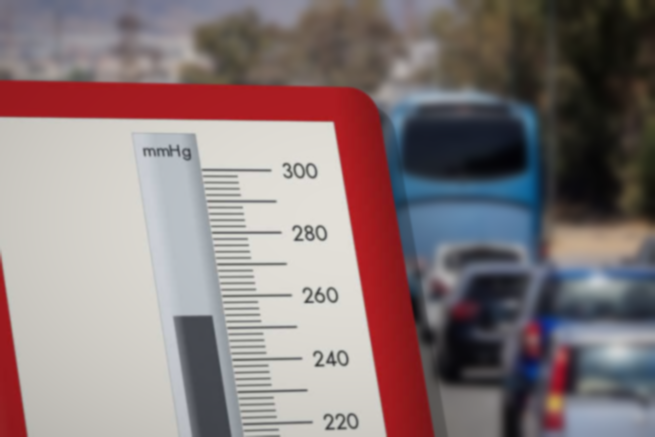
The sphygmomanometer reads 254mmHg
